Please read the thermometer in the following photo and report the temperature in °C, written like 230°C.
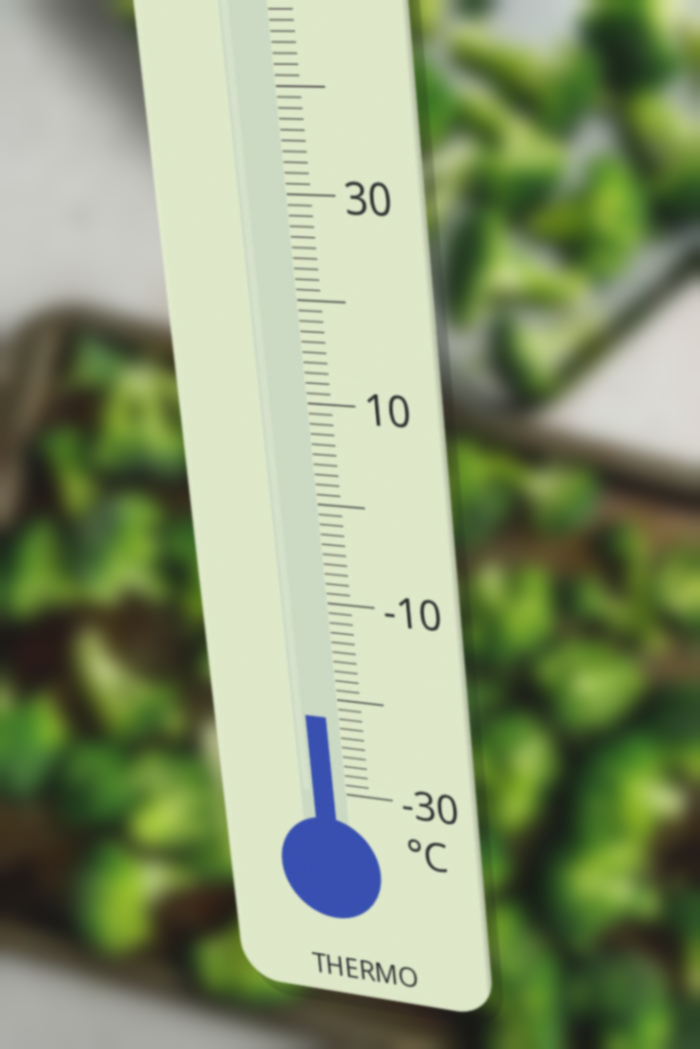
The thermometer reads -22°C
